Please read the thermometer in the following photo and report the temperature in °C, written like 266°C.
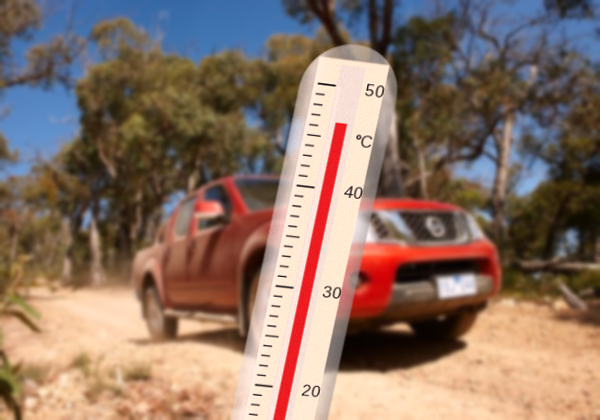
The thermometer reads 46.5°C
